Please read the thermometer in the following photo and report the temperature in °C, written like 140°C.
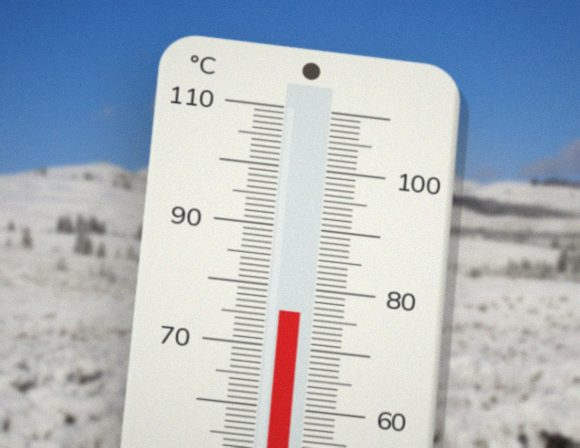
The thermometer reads 76°C
